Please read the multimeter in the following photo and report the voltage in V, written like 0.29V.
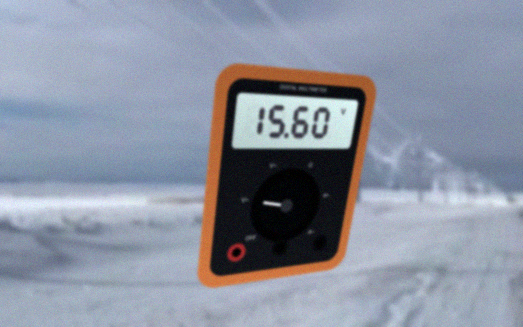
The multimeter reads 15.60V
